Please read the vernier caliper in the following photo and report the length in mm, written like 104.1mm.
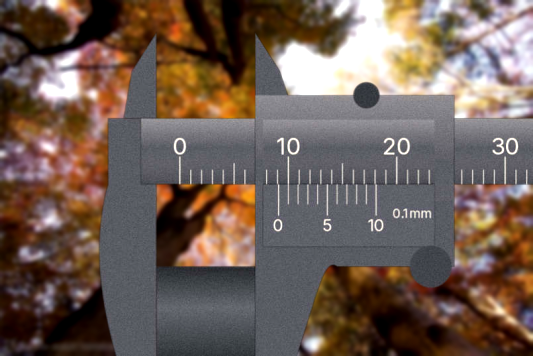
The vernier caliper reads 9.1mm
